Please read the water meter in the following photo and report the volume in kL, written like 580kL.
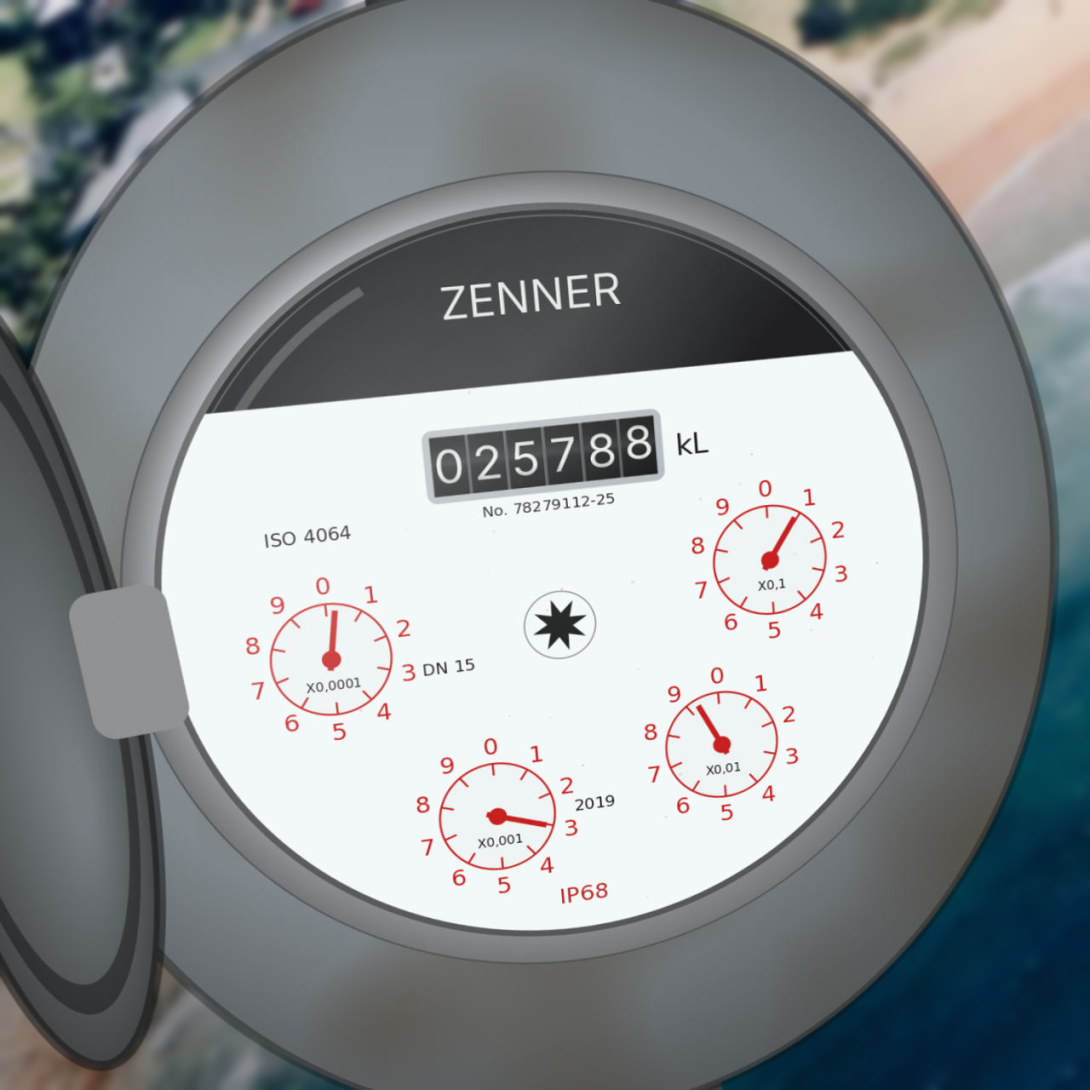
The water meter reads 25788.0930kL
